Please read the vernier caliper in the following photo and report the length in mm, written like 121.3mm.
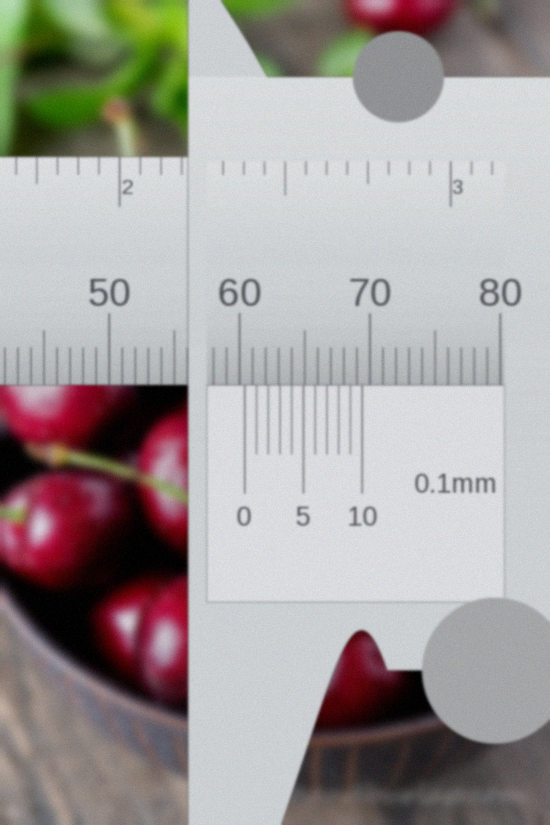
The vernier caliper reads 60.4mm
